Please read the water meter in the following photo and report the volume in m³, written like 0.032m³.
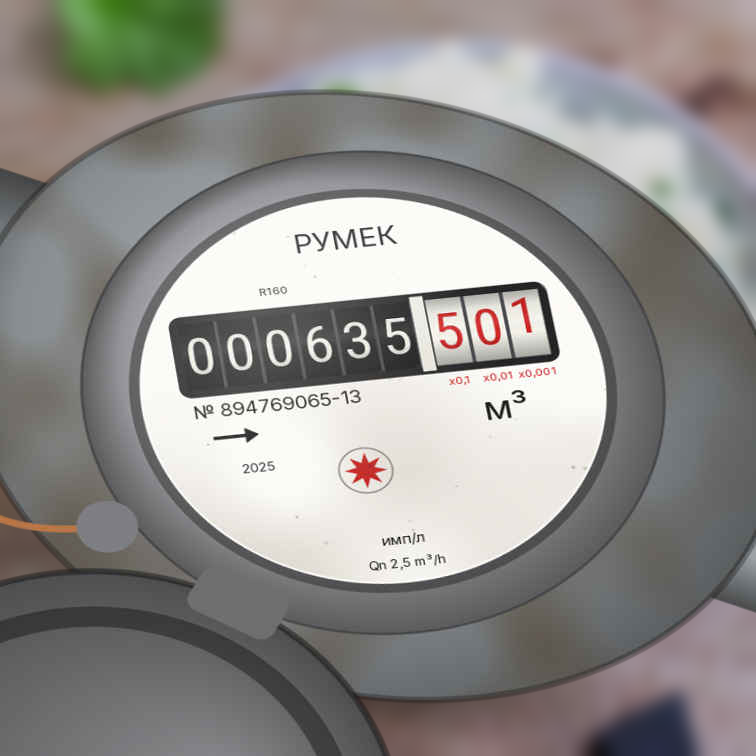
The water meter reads 635.501m³
